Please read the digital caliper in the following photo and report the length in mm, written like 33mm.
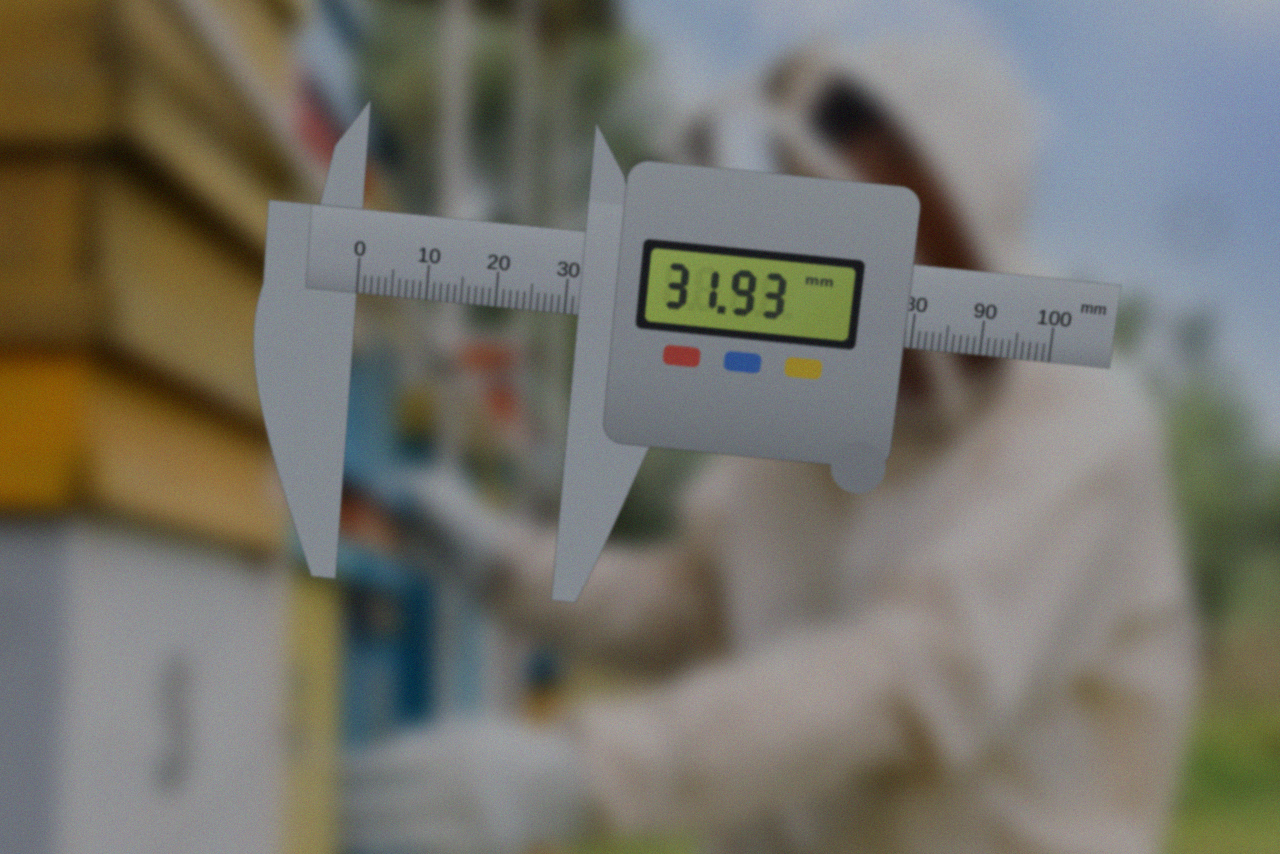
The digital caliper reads 31.93mm
